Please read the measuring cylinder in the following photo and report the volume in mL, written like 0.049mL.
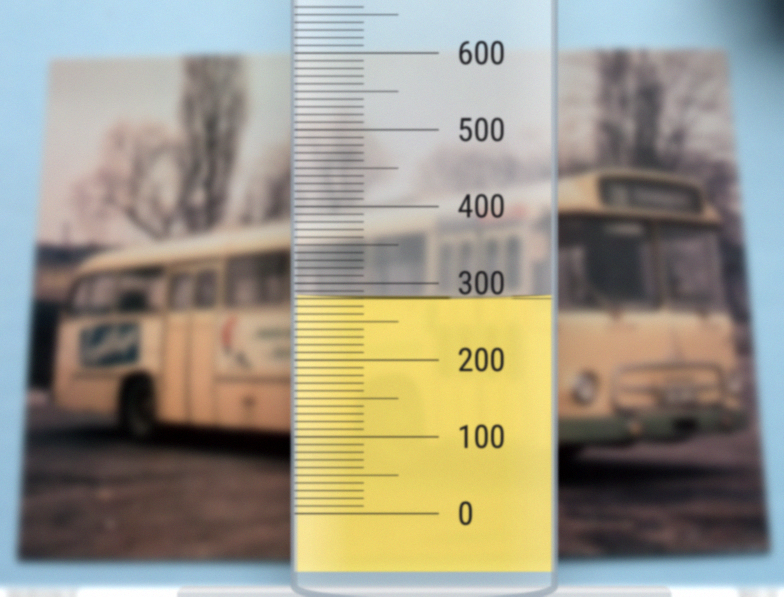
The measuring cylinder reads 280mL
